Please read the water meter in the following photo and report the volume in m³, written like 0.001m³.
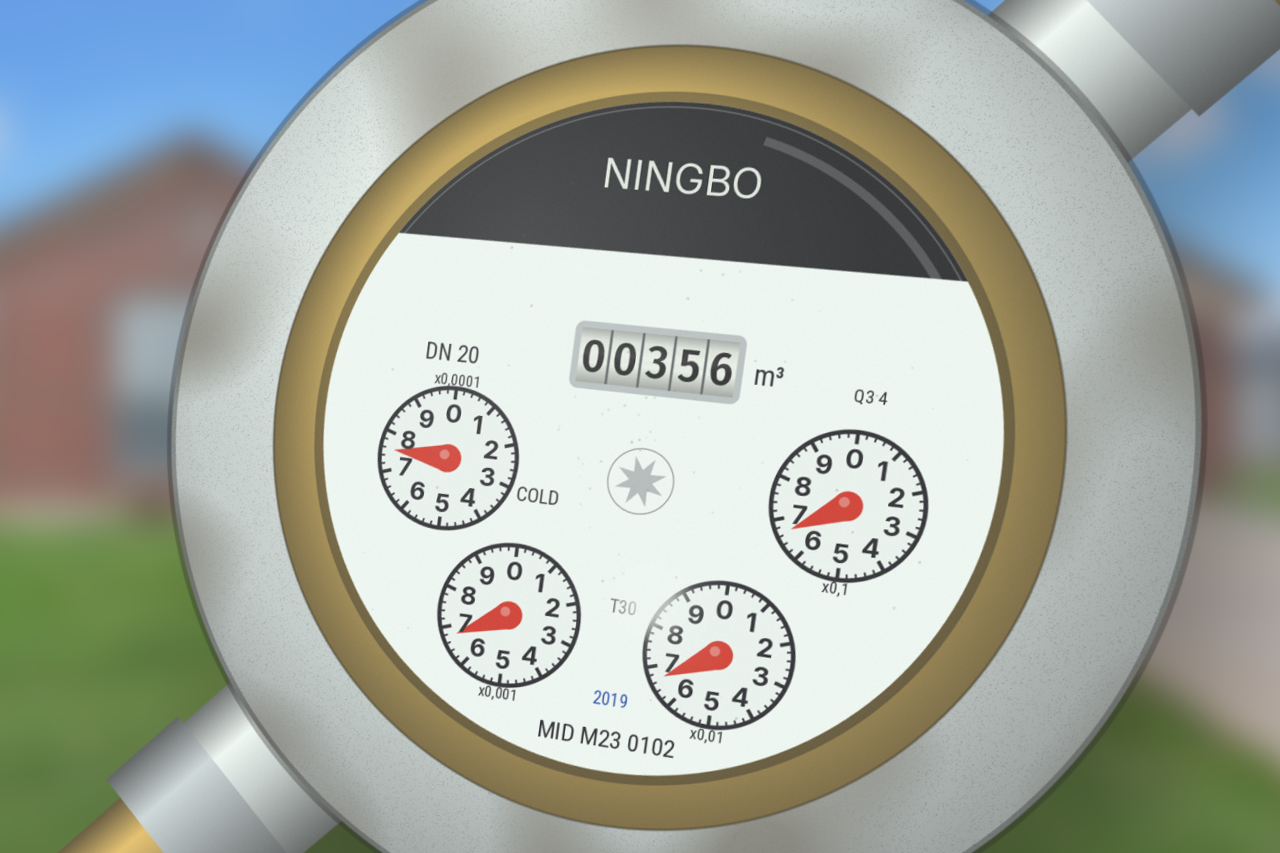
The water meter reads 356.6667m³
